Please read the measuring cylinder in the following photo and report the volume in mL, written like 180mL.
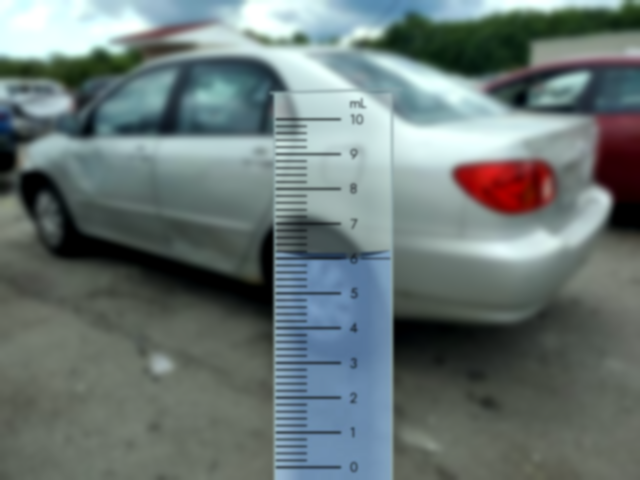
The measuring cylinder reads 6mL
